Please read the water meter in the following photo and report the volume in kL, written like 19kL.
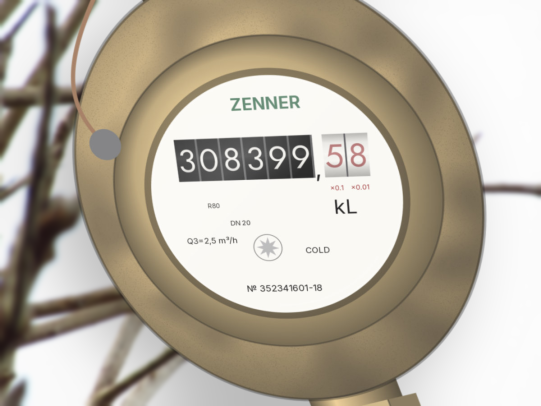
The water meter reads 308399.58kL
